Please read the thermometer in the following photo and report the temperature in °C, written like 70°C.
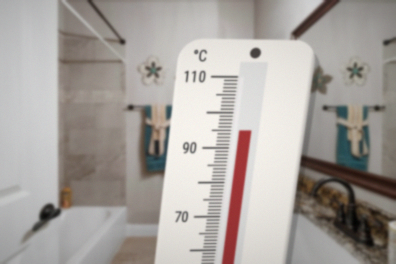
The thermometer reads 95°C
